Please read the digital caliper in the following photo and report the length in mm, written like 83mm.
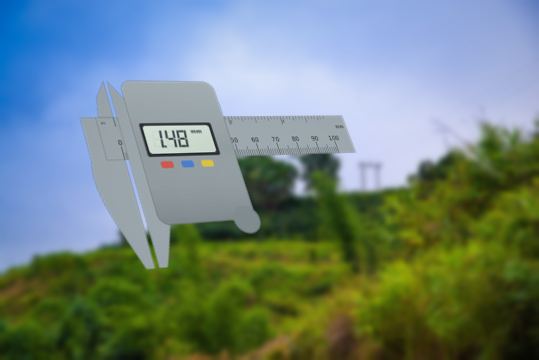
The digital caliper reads 1.48mm
